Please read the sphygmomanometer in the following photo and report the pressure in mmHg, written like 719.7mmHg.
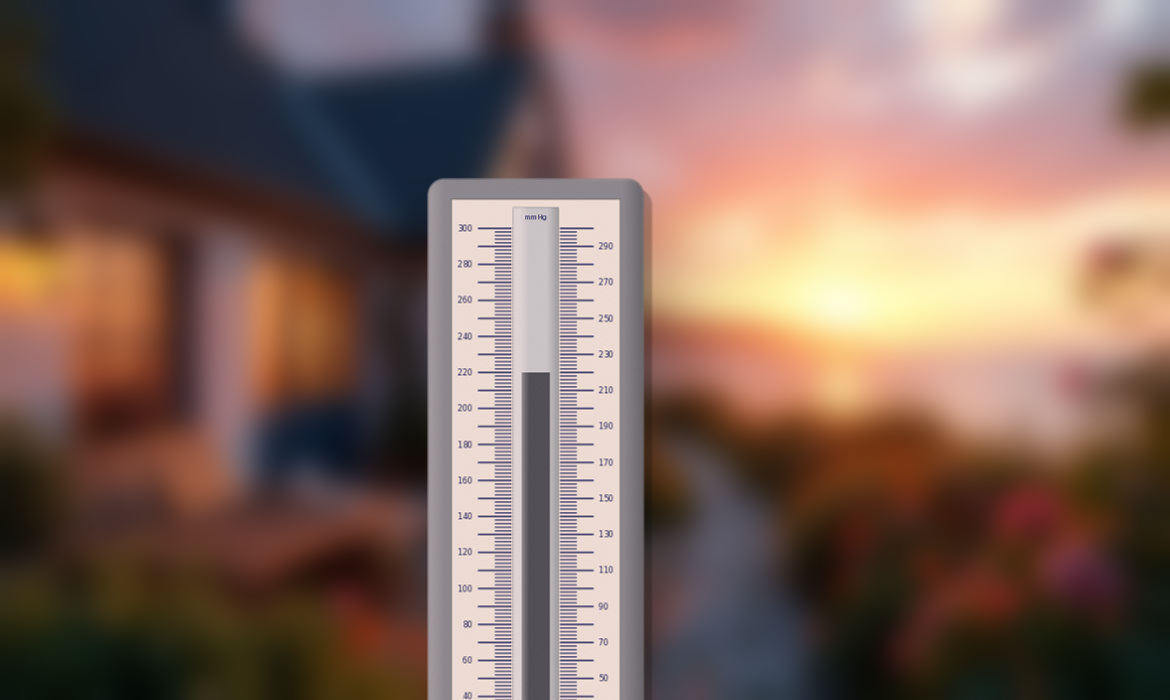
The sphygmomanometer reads 220mmHg
